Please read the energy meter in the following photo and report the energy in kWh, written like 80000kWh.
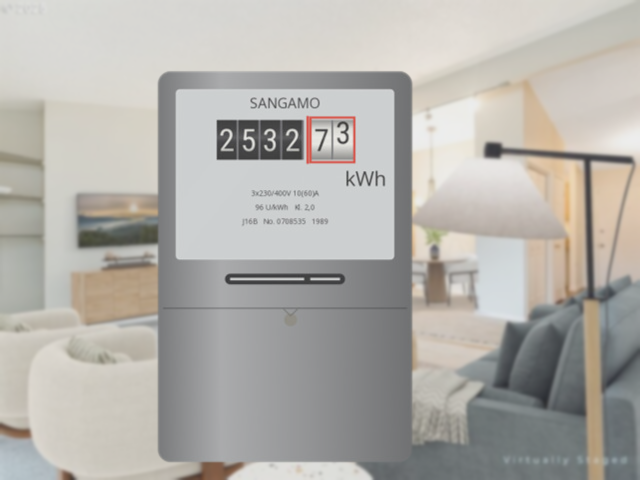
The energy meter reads 2532.73kWh
